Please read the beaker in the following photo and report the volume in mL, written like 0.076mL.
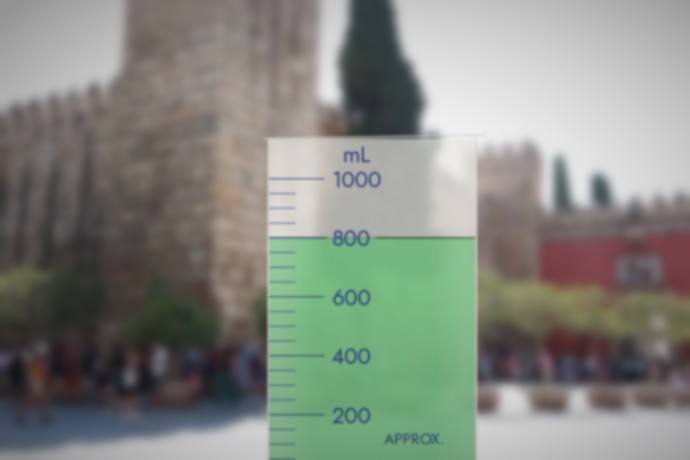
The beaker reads 800mL
